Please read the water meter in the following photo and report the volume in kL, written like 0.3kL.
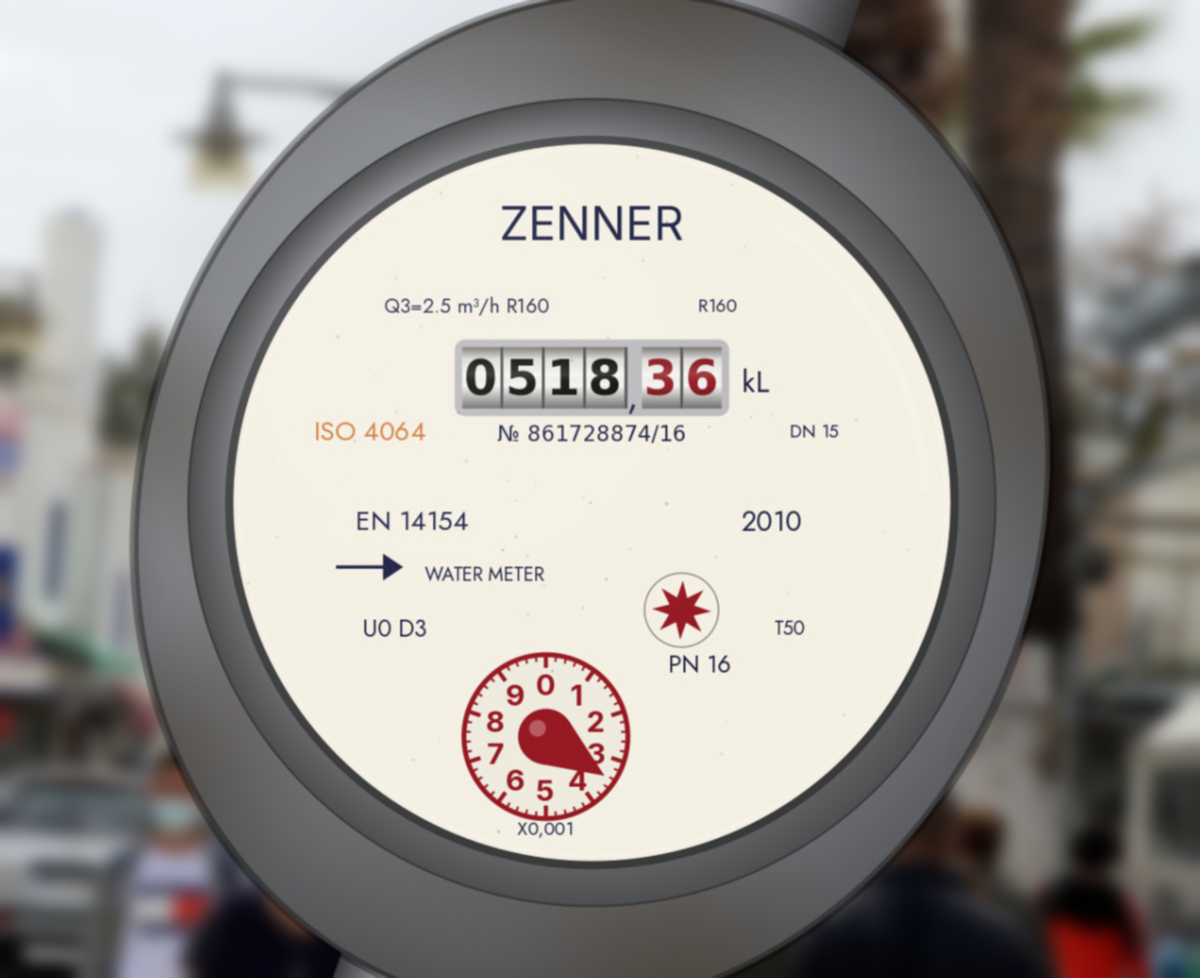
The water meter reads 518.363kL
